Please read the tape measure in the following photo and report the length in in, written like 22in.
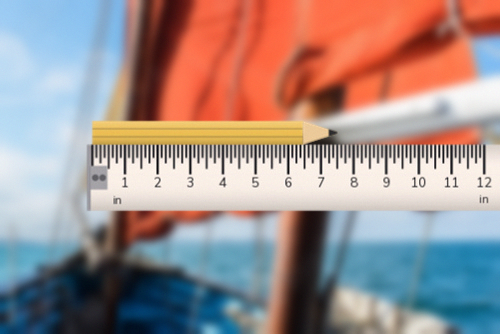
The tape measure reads 7.5in
